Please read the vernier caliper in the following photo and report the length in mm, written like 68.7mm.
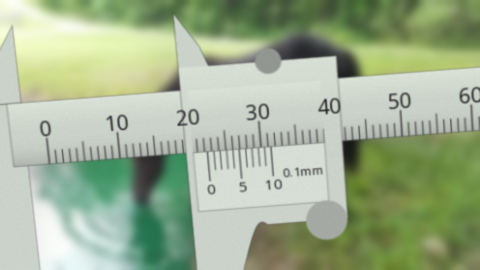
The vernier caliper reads 22.4mm
